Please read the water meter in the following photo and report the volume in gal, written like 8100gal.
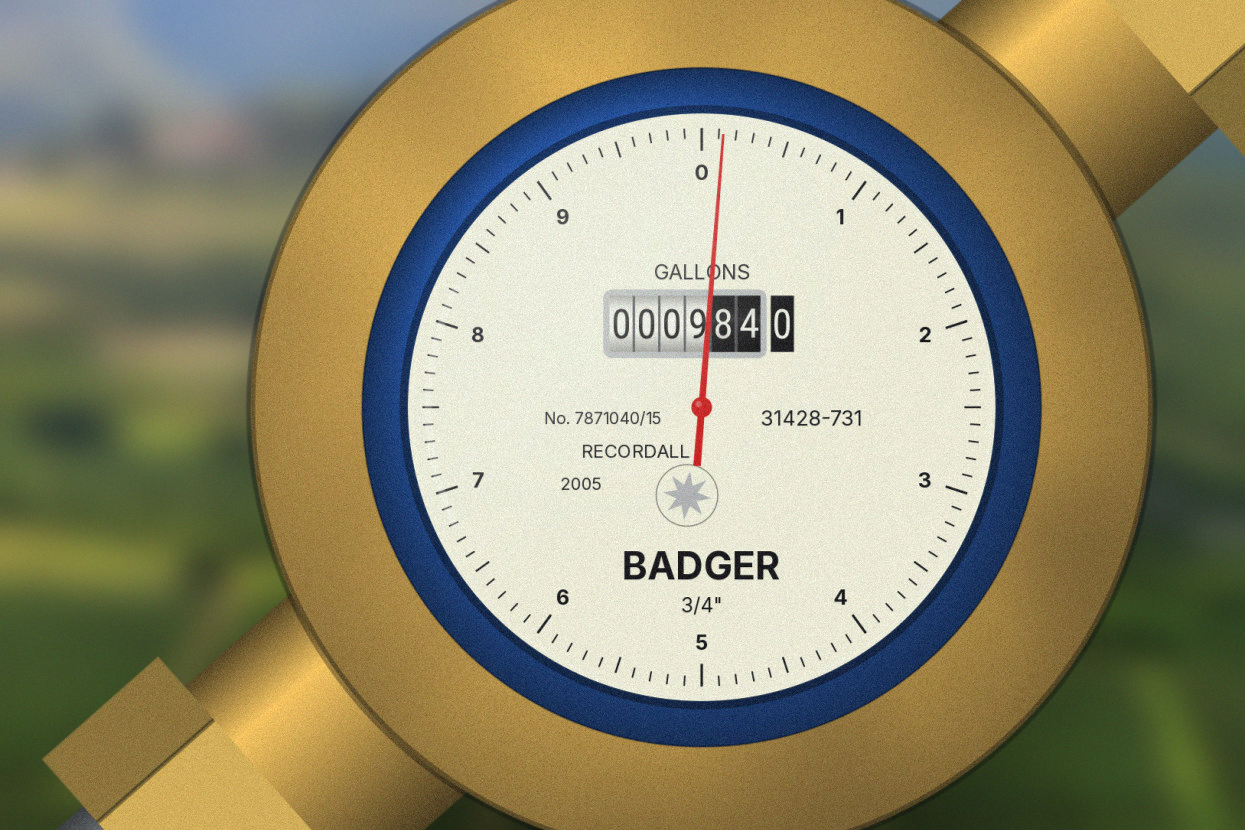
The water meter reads 9840.1gal
